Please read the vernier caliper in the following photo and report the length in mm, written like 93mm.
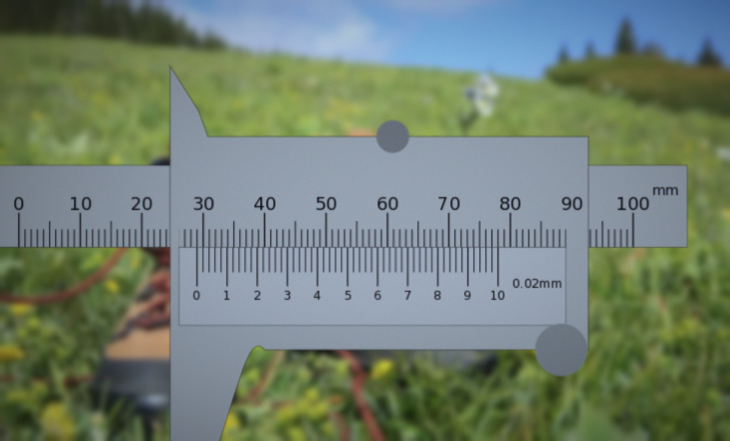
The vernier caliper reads 29.0mm
